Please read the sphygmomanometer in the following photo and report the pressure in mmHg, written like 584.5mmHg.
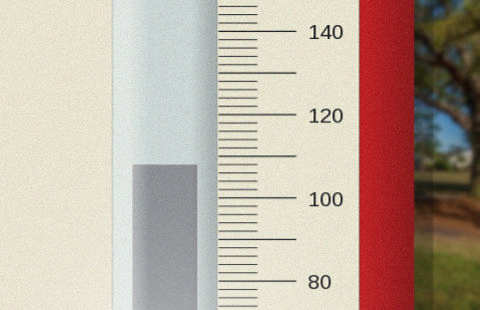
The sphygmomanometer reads 108mmHg
